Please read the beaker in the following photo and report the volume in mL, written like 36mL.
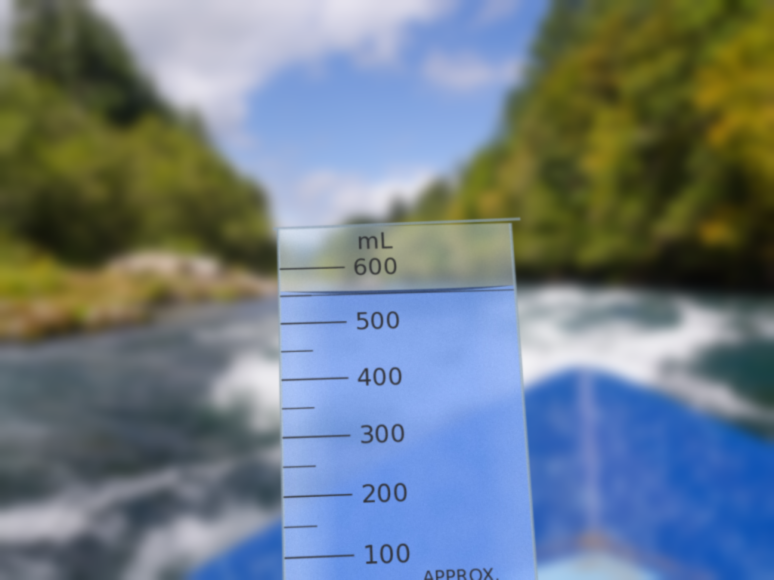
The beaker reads 550mL
